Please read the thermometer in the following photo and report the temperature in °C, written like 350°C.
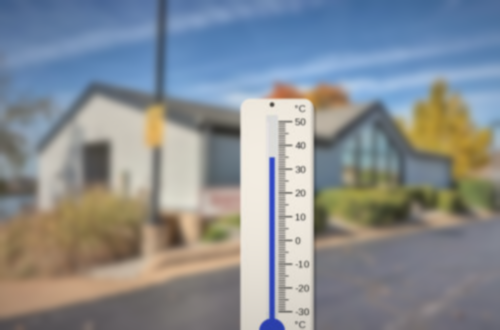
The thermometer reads 35°C
